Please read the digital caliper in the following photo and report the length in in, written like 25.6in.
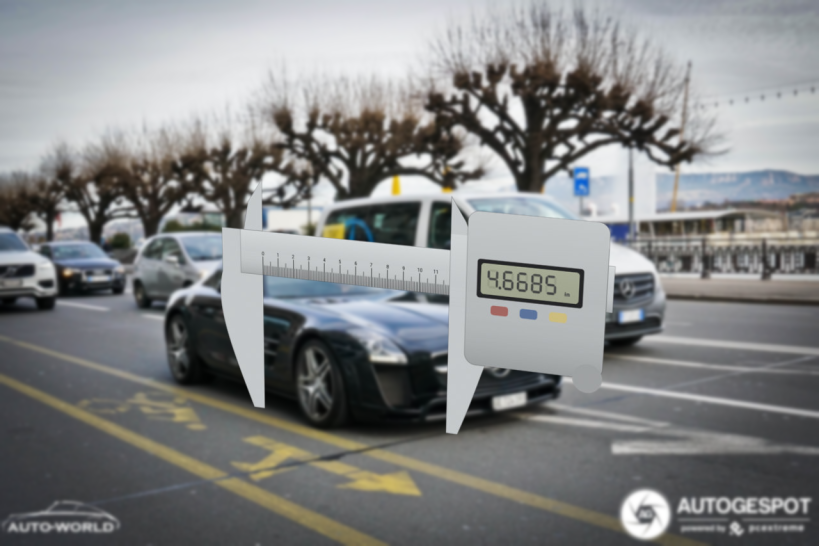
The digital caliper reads 4.6685in
